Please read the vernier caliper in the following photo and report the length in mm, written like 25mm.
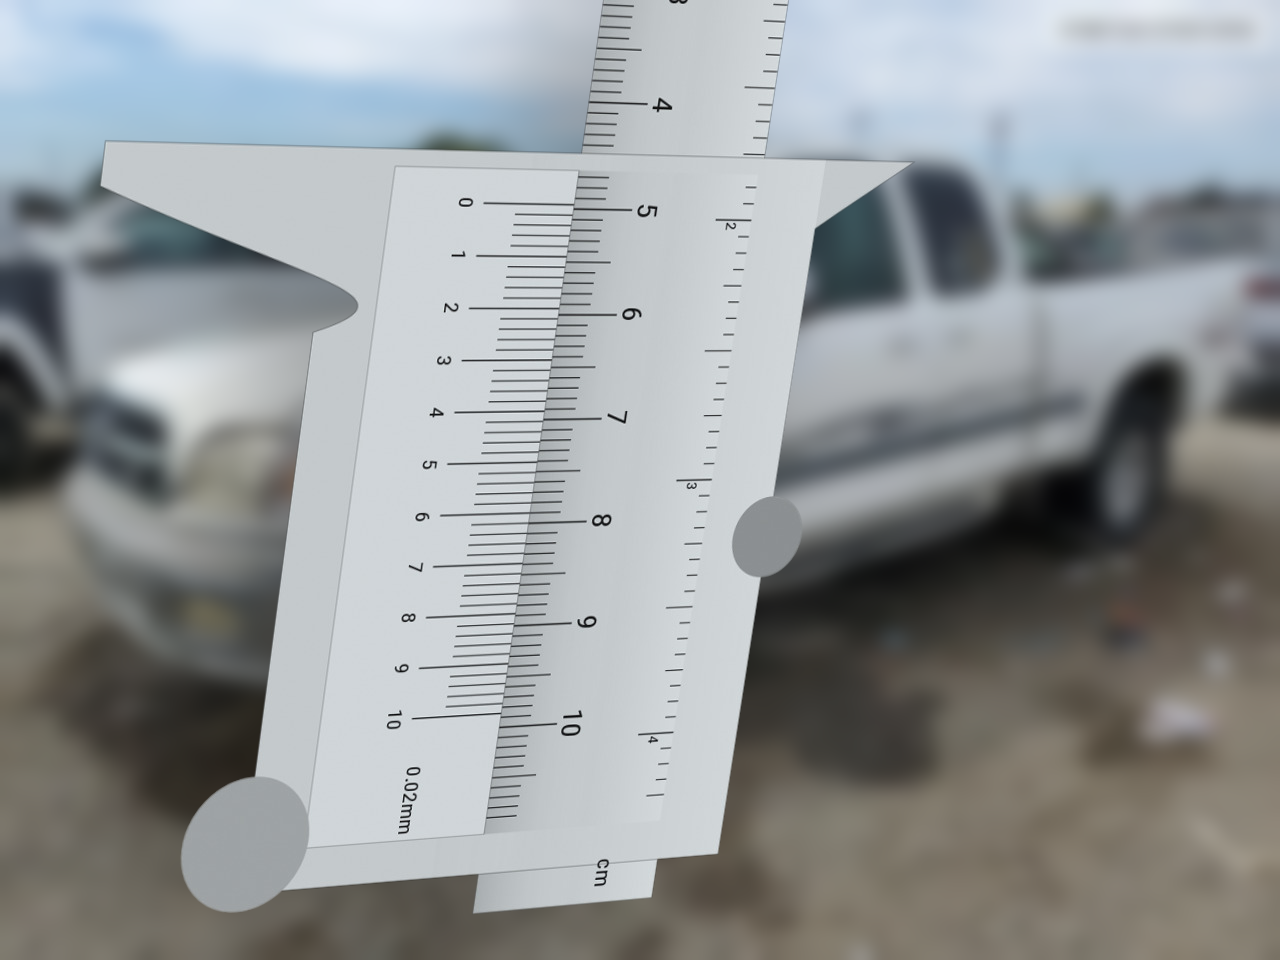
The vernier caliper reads 49.6mm
